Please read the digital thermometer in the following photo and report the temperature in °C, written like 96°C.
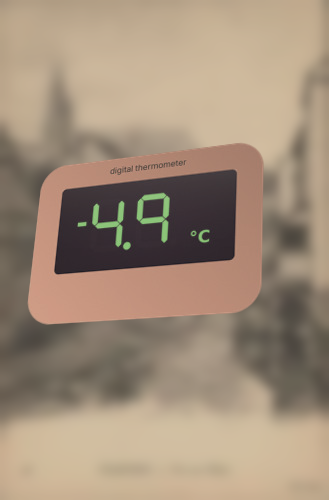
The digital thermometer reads -4.9°C
